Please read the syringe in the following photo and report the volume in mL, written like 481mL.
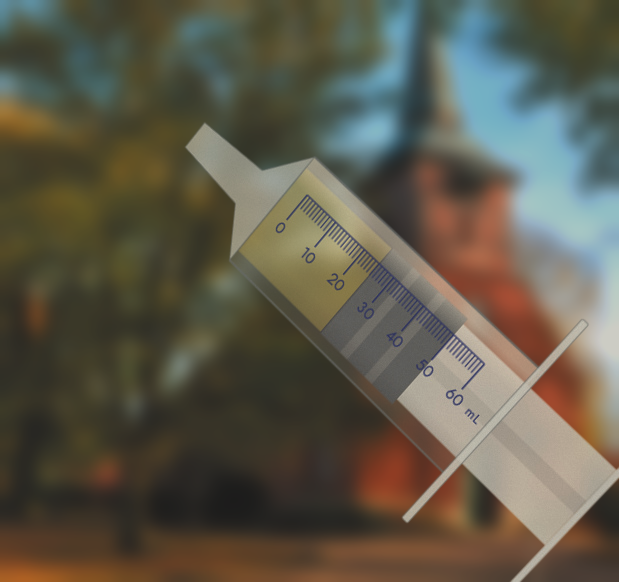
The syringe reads 25mL
